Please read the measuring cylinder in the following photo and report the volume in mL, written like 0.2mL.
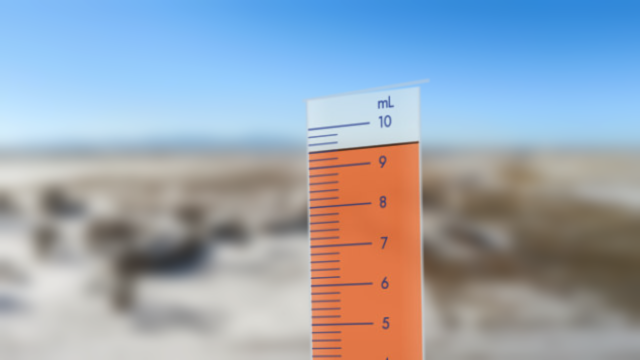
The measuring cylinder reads 9.4mL
